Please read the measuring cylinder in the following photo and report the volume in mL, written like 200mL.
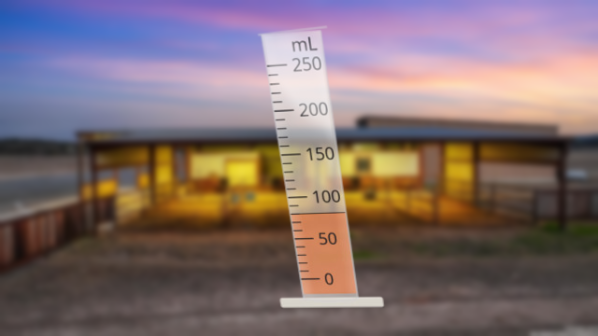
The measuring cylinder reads 80mL
